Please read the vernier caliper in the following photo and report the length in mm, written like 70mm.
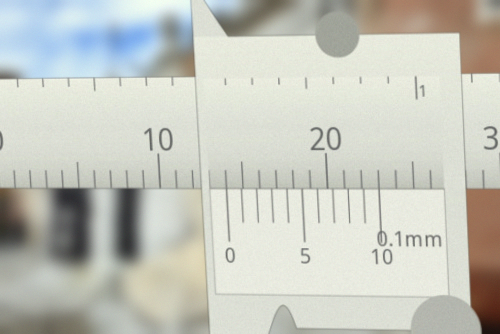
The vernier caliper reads 14.0mm
